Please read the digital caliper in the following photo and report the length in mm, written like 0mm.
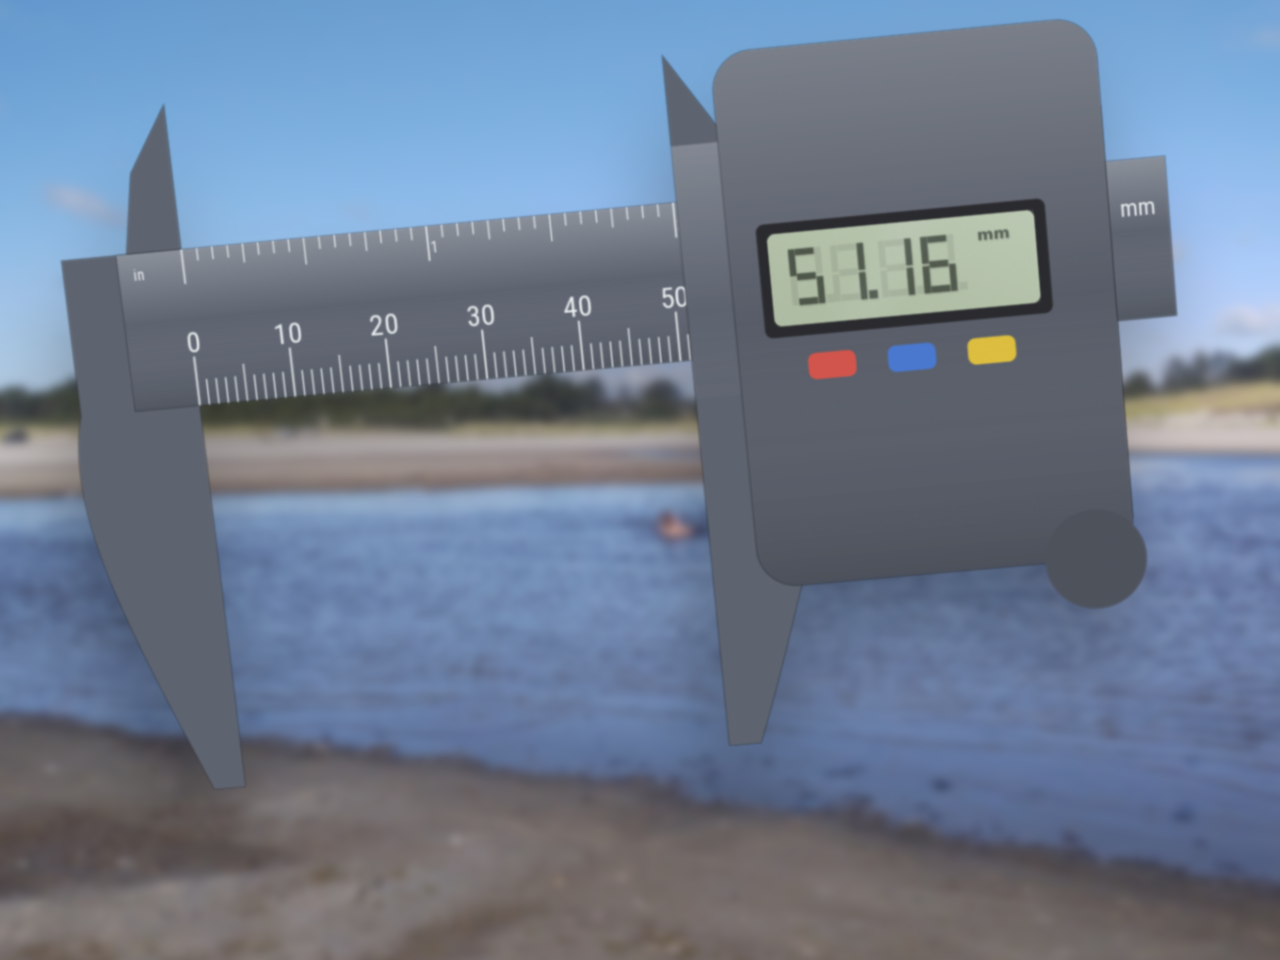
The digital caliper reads 51.16mm
